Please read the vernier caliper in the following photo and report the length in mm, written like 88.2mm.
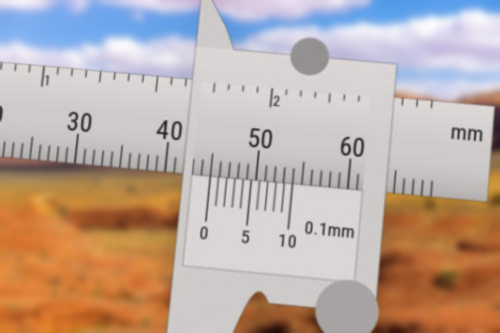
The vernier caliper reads 45.0mm
